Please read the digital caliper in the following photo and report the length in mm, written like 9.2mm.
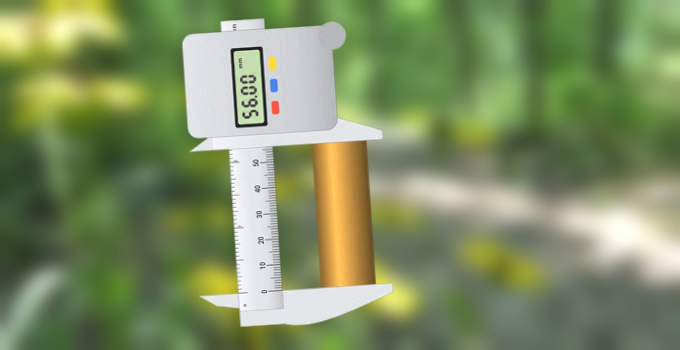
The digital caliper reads 56.00mm
